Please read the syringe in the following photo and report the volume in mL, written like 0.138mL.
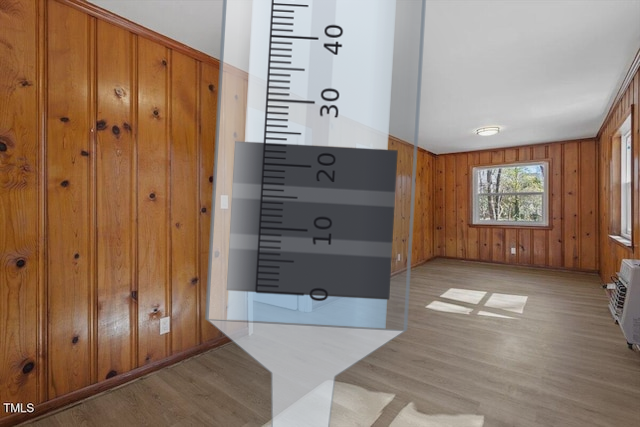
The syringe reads 0mL
